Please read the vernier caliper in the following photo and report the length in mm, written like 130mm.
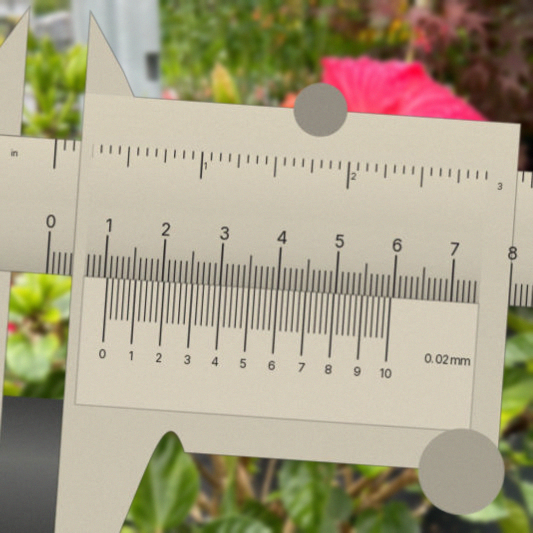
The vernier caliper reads 10.5mm
